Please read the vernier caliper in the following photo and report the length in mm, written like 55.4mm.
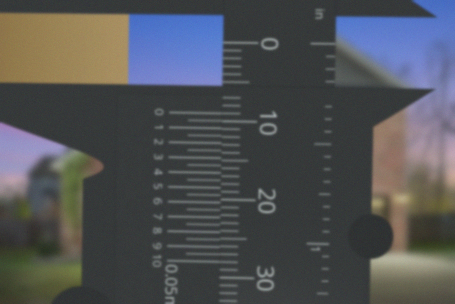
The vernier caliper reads 9.0mm
